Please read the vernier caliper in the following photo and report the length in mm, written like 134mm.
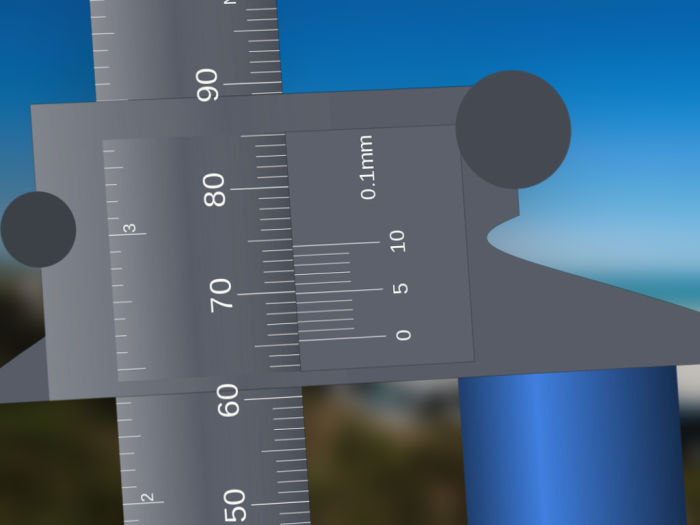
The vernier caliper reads 65.3mm
